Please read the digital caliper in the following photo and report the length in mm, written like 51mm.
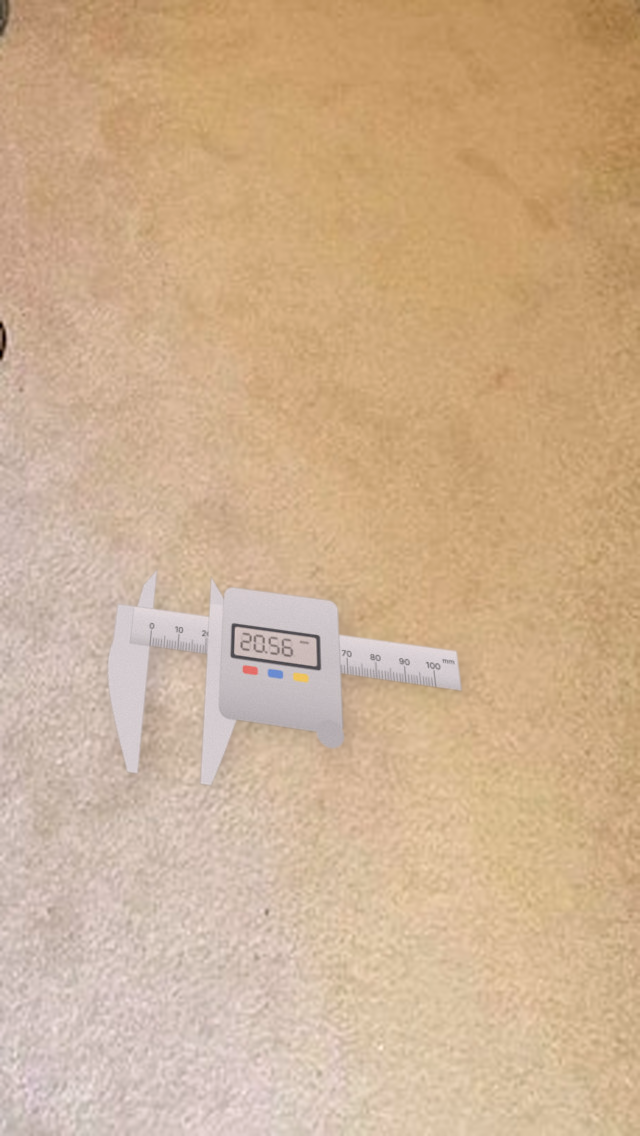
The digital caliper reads 20.56mm
